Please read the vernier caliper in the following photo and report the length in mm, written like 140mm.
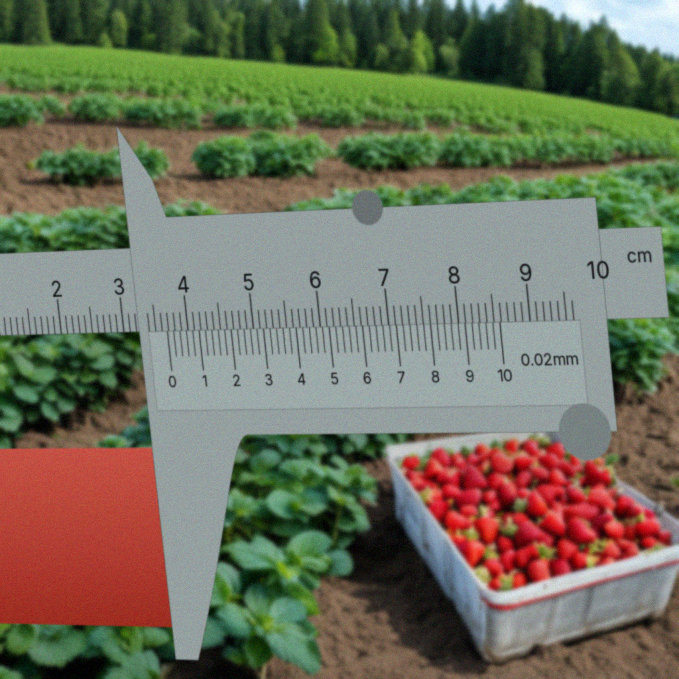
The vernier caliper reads 36.8mm
